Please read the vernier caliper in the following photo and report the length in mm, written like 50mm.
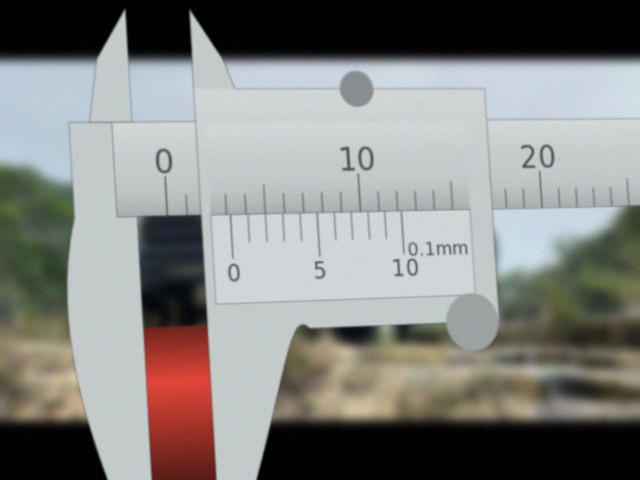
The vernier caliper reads 3.2mm
